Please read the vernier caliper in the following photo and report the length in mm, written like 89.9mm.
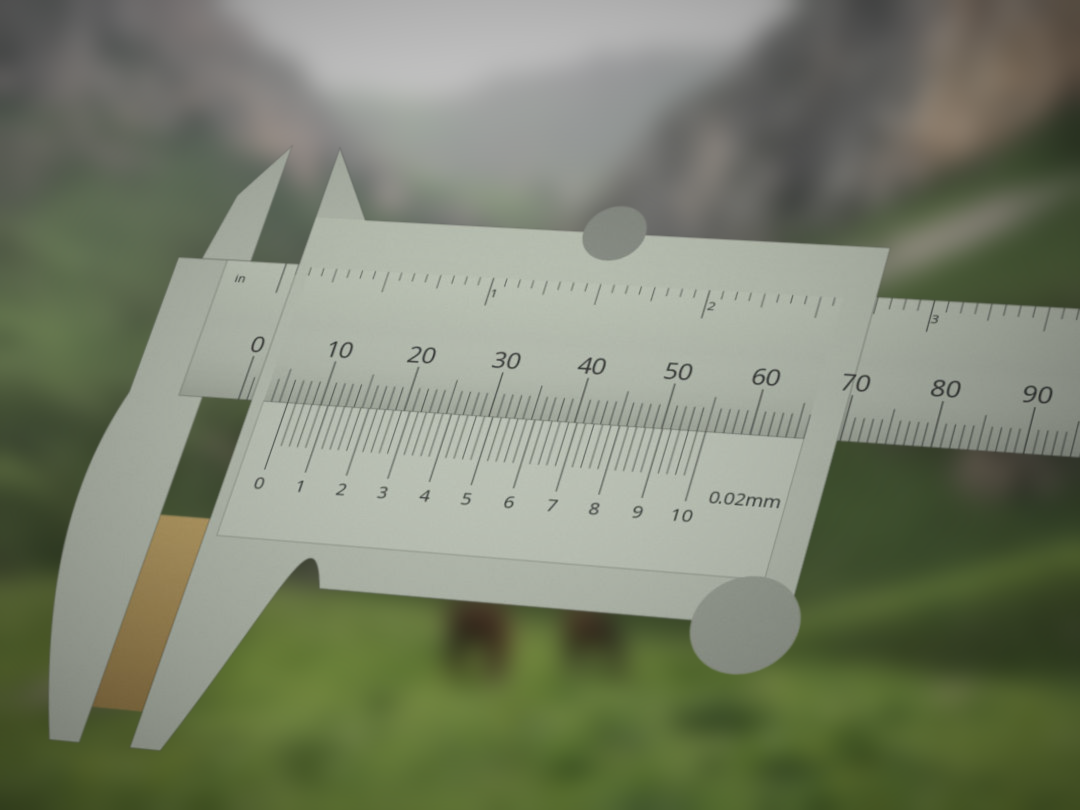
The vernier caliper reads 6.0mm
